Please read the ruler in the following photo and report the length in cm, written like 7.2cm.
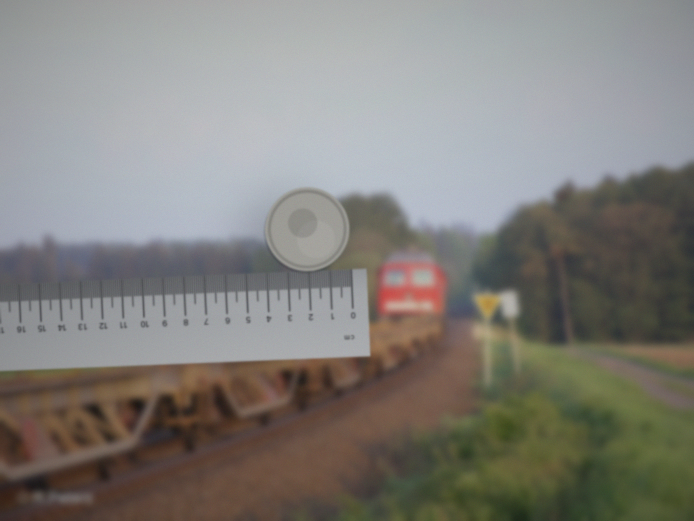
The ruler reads 4cm
